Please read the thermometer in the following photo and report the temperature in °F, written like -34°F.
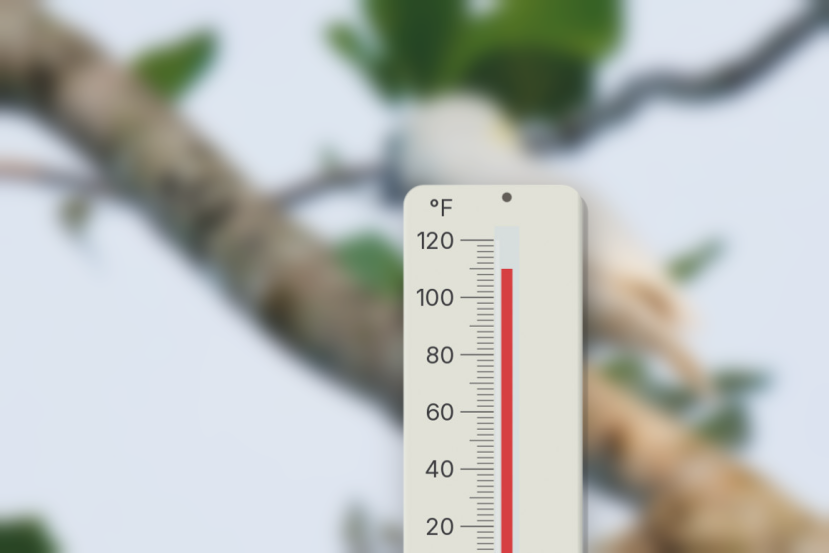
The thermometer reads 110°F
